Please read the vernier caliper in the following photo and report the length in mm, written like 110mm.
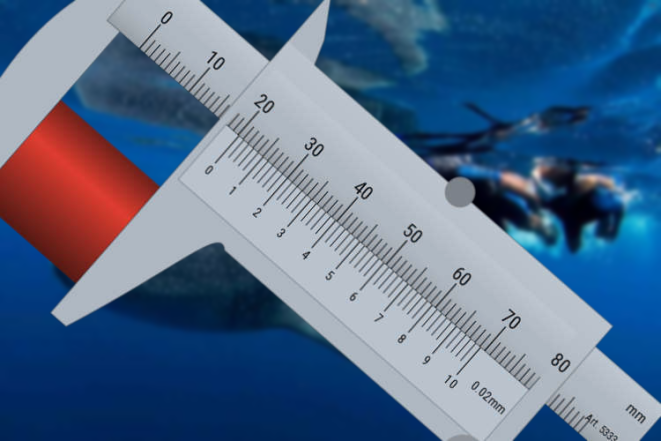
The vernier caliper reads 20.2mm
